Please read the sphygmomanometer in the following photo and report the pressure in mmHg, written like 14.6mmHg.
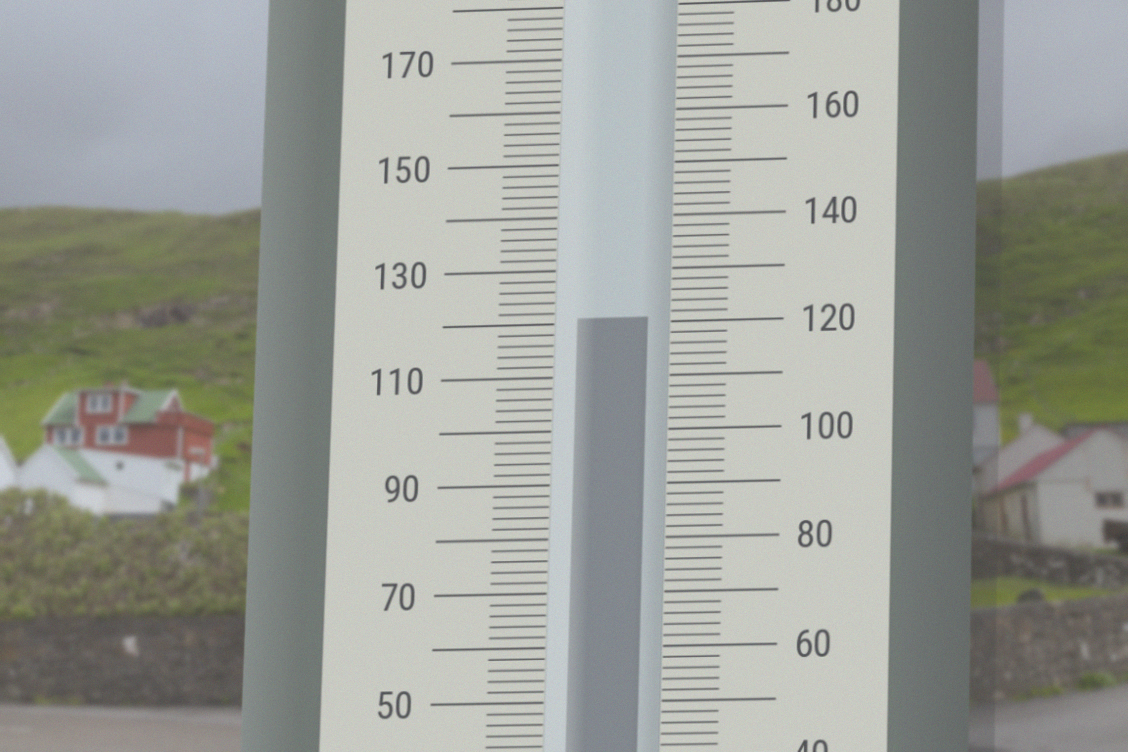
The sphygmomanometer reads 121mmHg
